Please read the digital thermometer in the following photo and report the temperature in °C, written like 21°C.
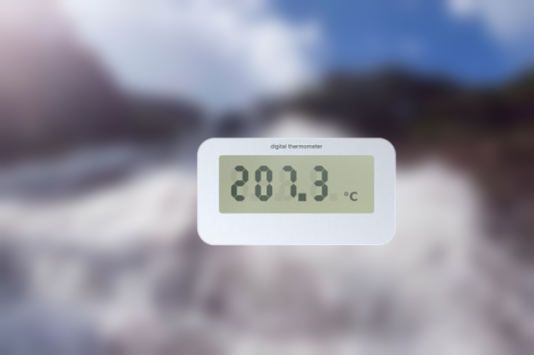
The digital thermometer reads 207.3°C
